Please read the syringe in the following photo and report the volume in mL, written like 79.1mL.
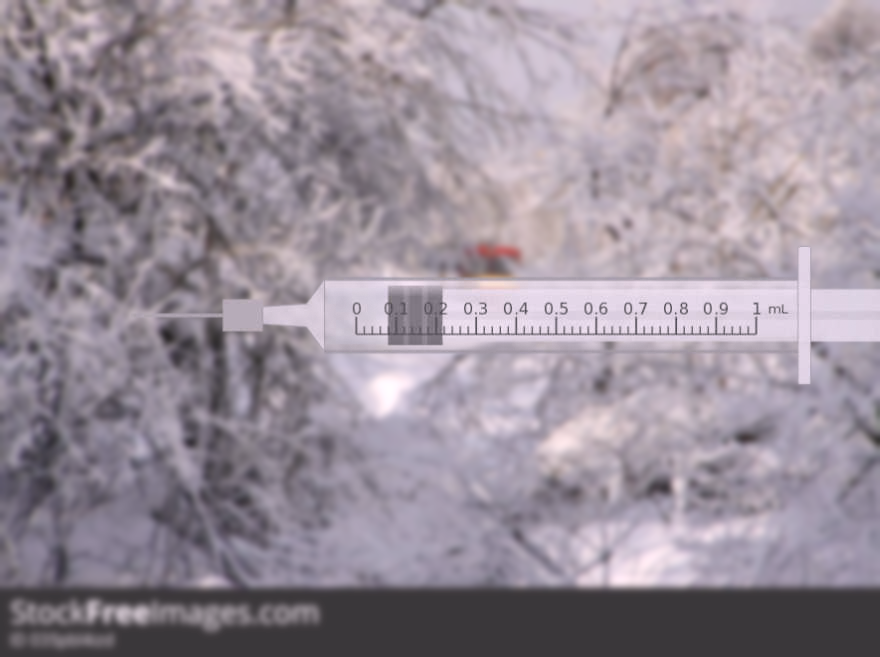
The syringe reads 0.08mL
